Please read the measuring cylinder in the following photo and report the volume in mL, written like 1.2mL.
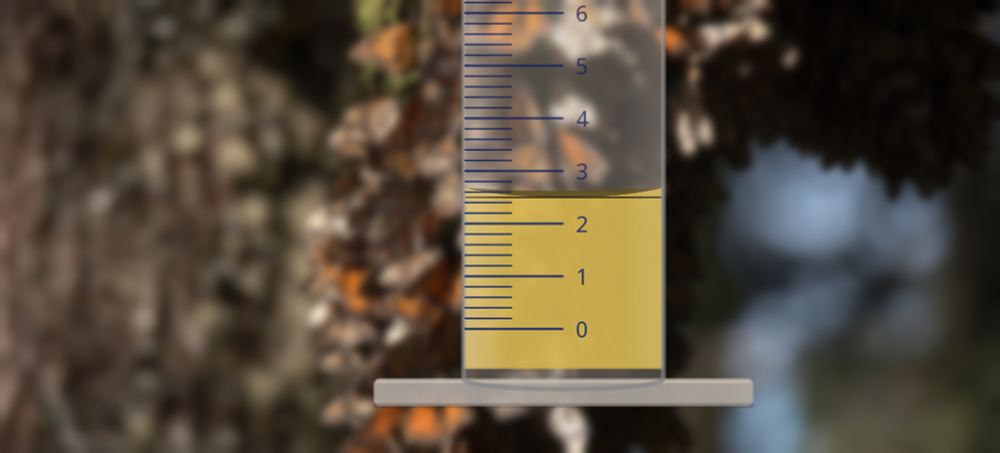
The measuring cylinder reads 2.5mL
